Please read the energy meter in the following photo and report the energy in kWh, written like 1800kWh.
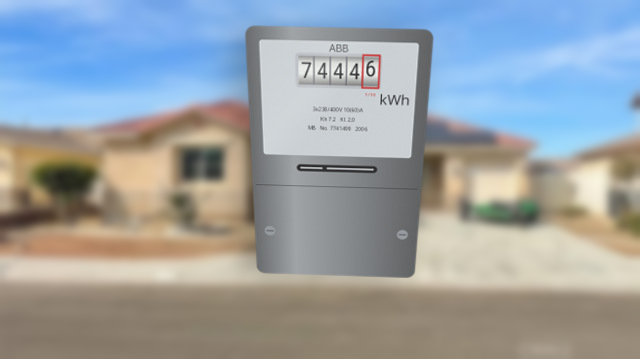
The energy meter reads 7444.6kWh
